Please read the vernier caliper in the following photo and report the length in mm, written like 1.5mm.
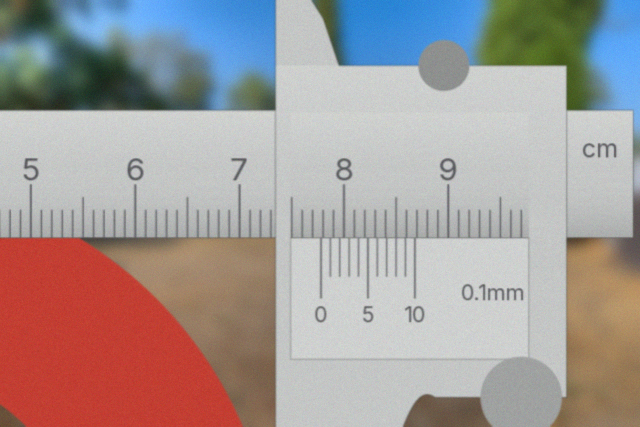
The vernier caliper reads 77.8mm
